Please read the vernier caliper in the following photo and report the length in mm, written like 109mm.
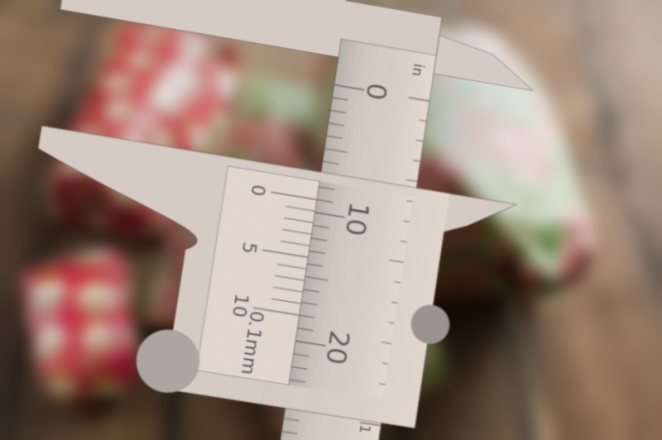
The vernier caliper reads 9.0mm
